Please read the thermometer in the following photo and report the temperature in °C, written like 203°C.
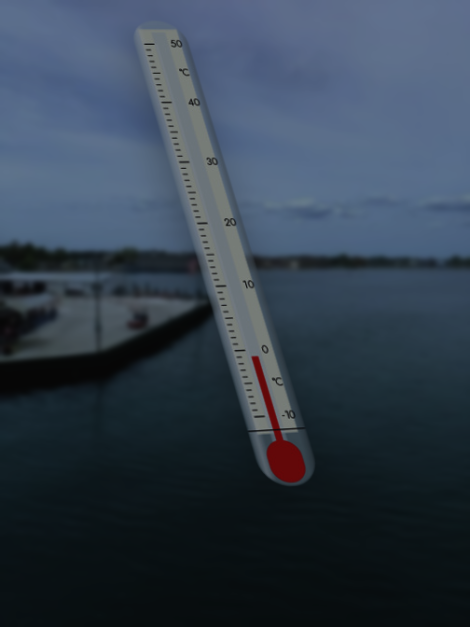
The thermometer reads -1°C
